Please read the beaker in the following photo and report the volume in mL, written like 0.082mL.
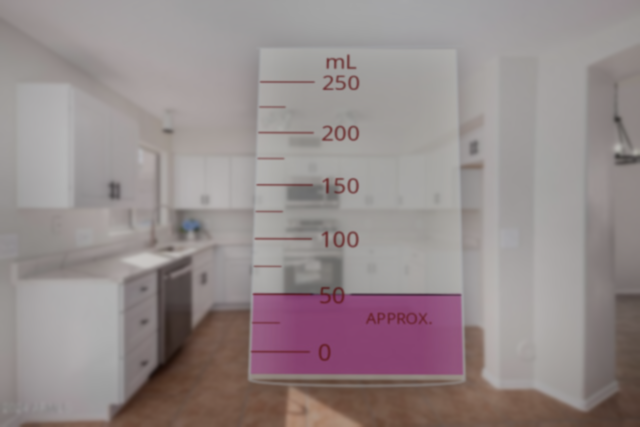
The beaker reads 50mL
